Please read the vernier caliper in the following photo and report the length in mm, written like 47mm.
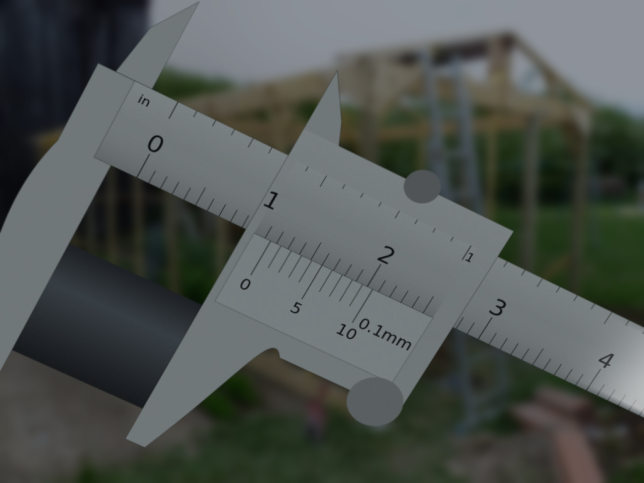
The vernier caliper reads 11.5mm
